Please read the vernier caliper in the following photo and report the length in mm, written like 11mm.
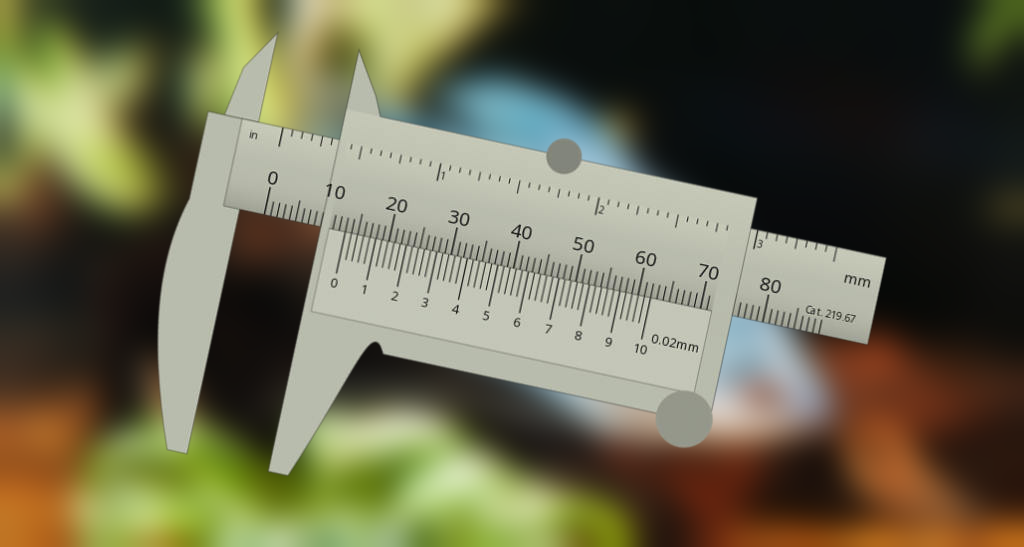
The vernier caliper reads 13.0mm
